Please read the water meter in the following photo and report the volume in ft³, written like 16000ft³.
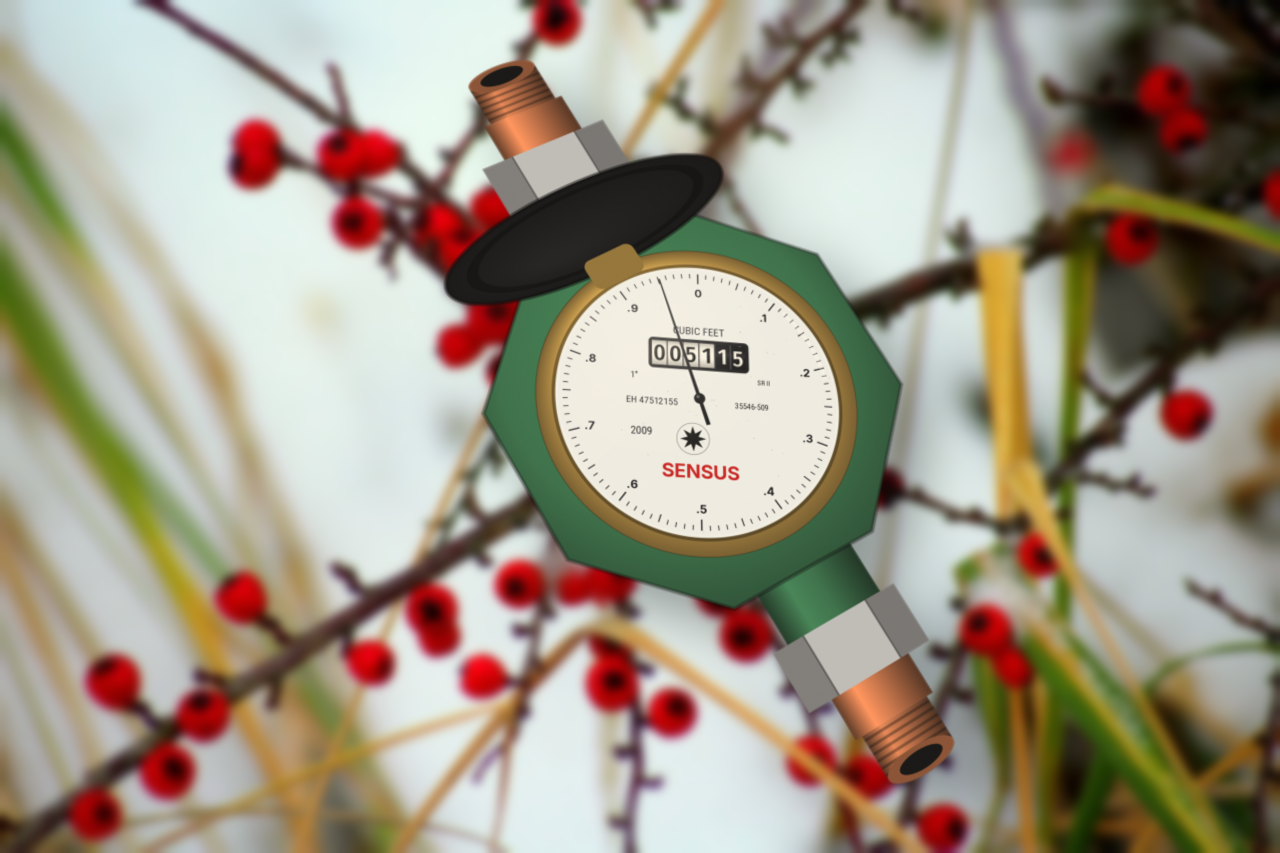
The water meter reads 5114.95ft³
